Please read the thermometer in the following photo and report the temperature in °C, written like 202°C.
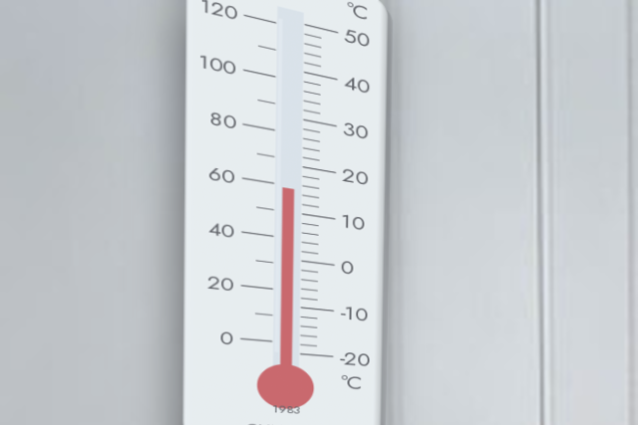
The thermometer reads 15°C
